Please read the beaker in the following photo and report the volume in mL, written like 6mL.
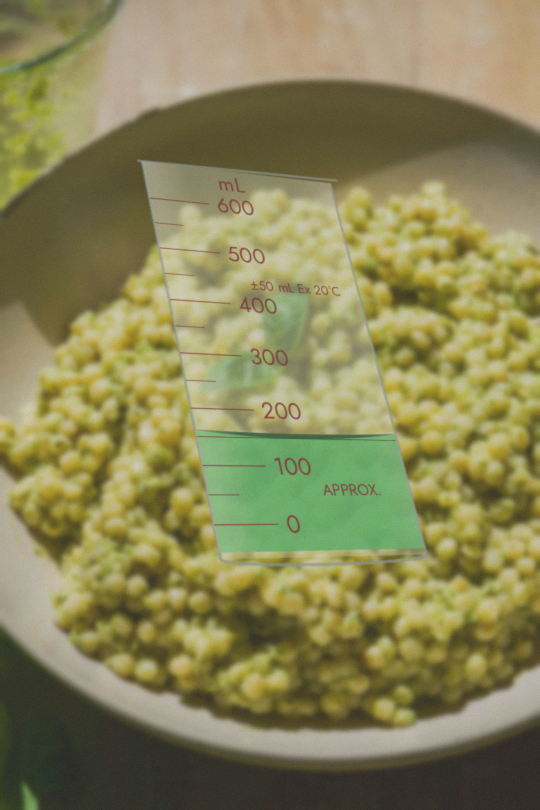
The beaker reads 150mL
